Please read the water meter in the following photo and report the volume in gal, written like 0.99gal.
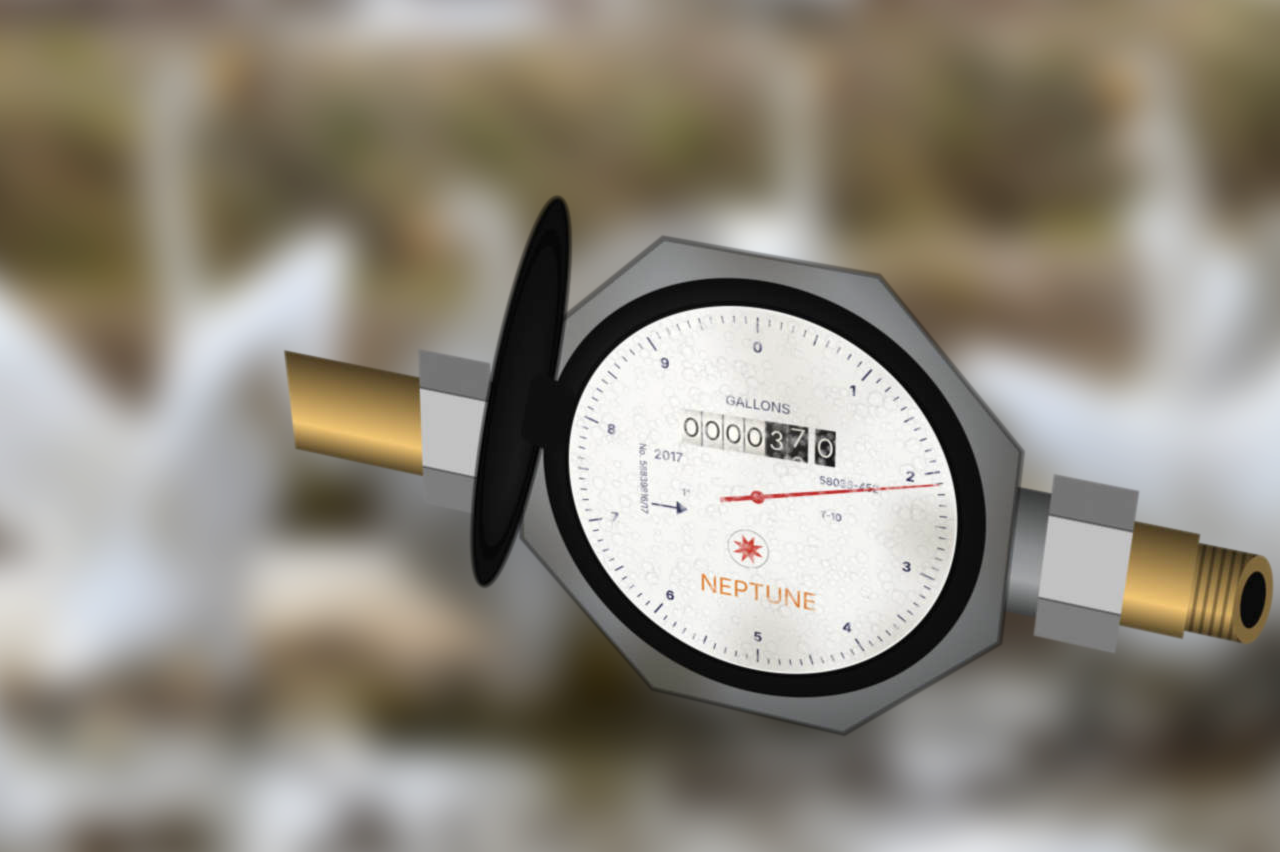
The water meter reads 372.1gal
